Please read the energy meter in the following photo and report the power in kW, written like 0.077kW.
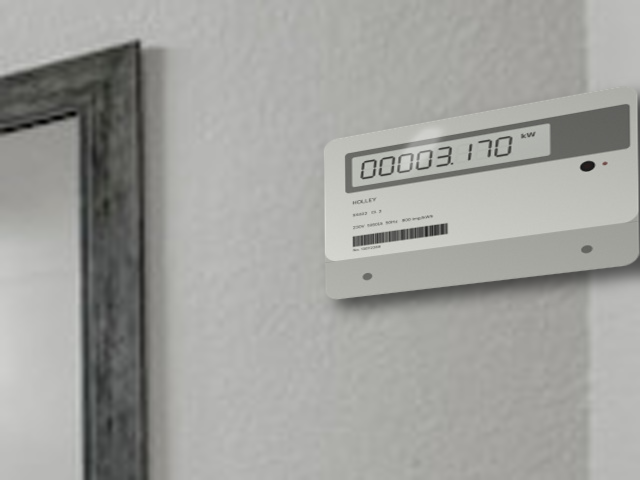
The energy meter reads 3.170kW
